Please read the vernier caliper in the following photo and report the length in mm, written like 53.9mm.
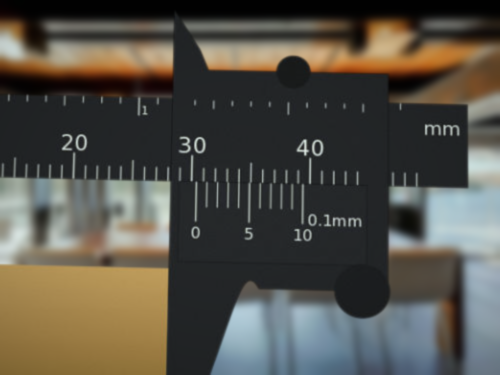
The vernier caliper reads 30.4mm
